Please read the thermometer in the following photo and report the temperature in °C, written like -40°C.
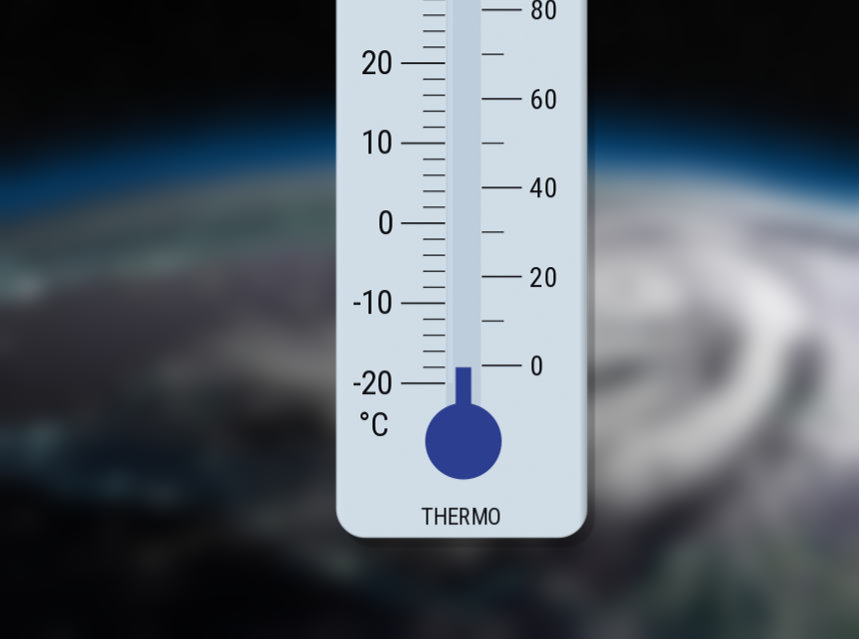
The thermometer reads -18°C
